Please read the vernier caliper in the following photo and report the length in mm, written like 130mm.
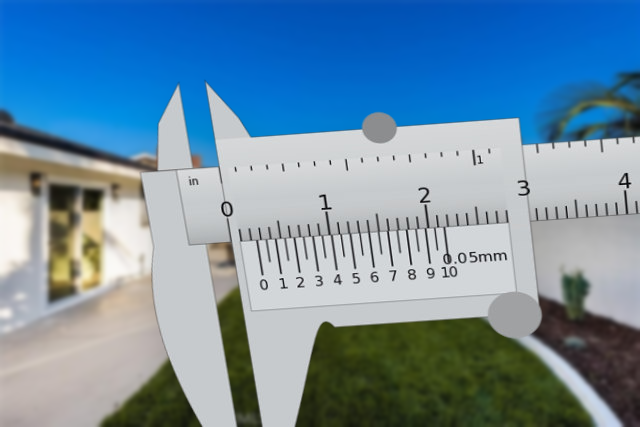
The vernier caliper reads 2.6mm
